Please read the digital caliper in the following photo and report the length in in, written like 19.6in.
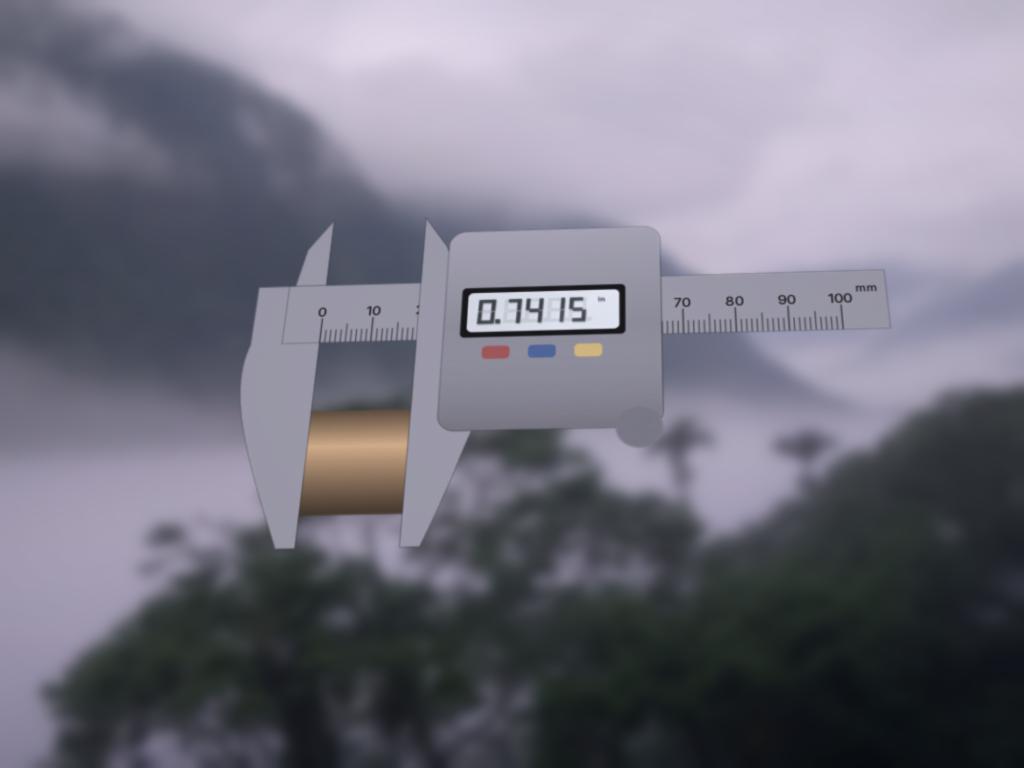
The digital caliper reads 0.7415in
